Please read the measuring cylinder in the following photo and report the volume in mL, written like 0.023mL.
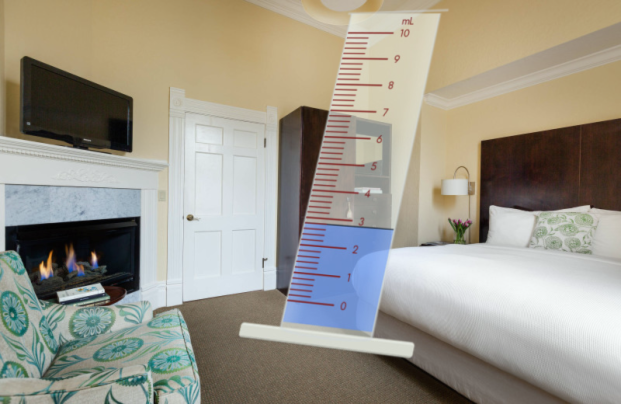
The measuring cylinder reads 2.8mL
